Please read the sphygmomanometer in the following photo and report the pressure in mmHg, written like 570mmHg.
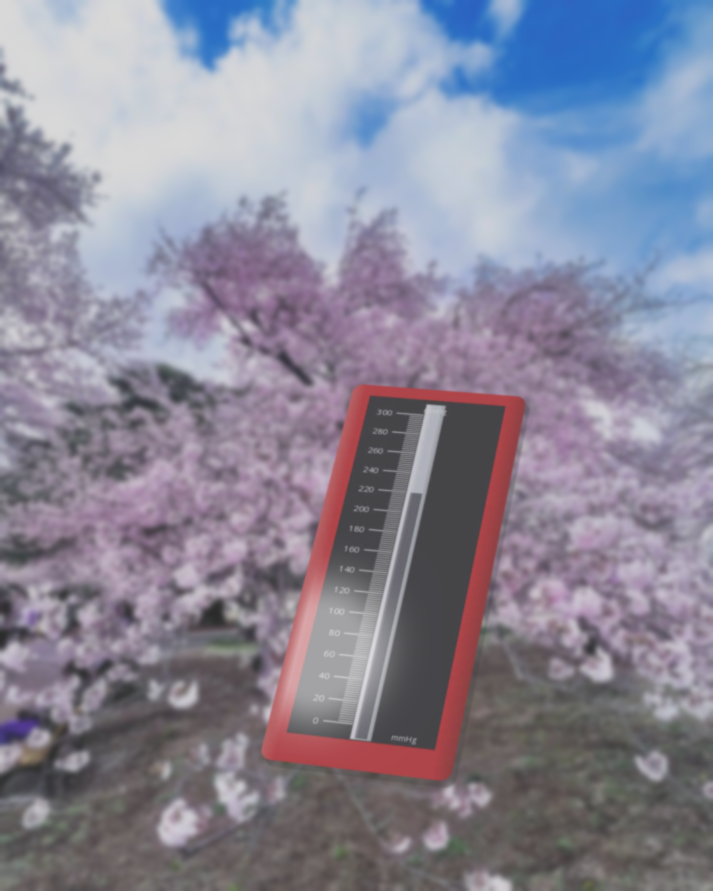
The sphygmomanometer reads 220mmHg
